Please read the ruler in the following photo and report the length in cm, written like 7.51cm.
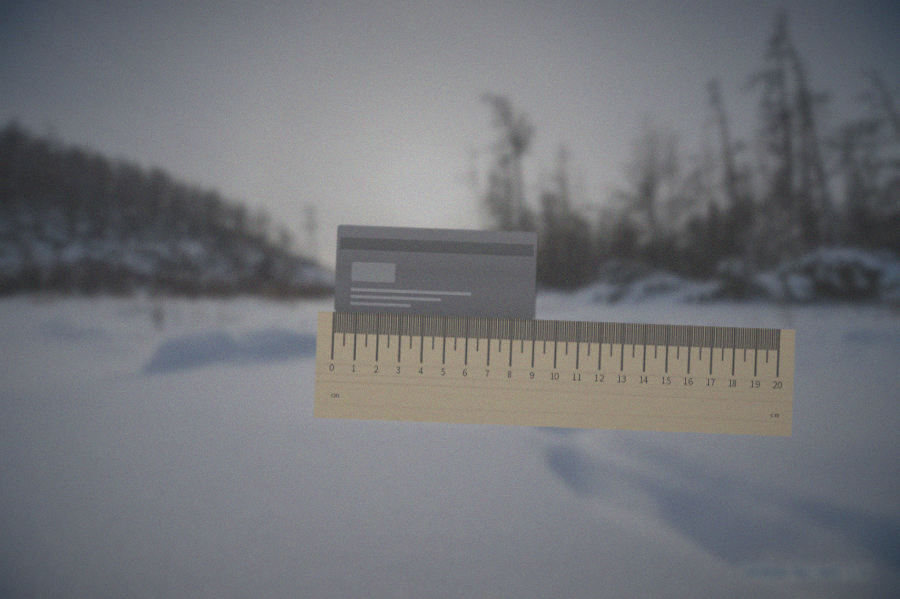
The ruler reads 9cm
